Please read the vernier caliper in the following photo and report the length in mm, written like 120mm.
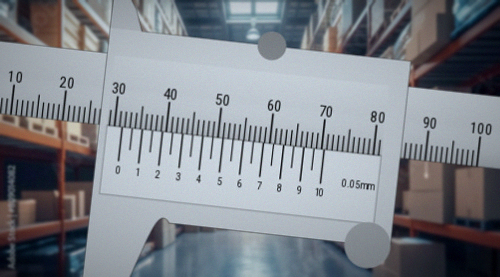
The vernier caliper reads 31.5mm
